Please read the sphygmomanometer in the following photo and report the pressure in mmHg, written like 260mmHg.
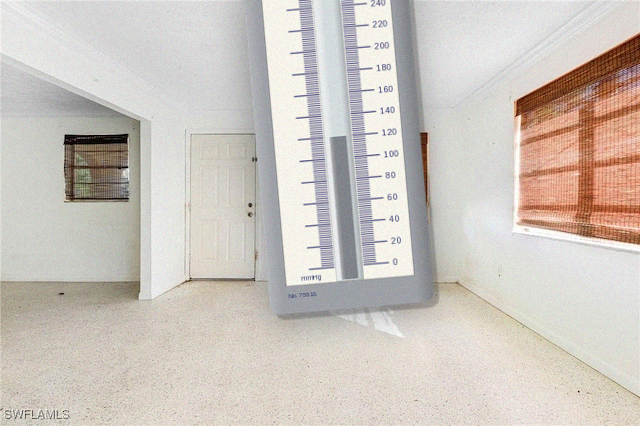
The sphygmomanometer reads 120mmHg
